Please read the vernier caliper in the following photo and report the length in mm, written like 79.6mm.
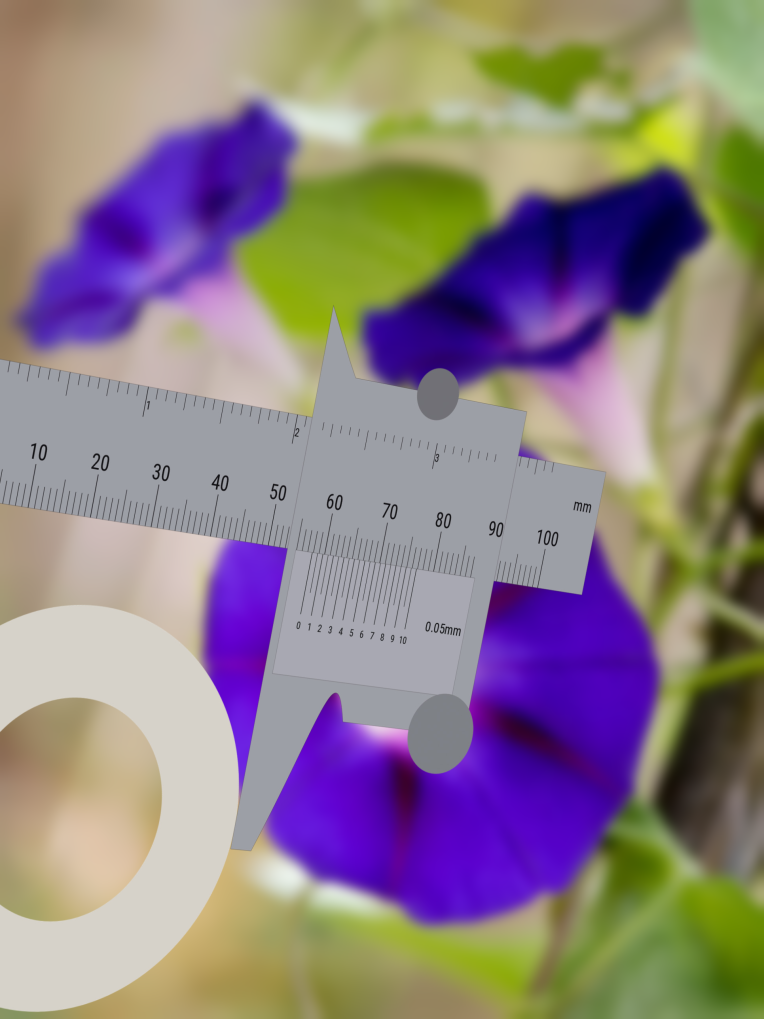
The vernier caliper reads 57.8mm
